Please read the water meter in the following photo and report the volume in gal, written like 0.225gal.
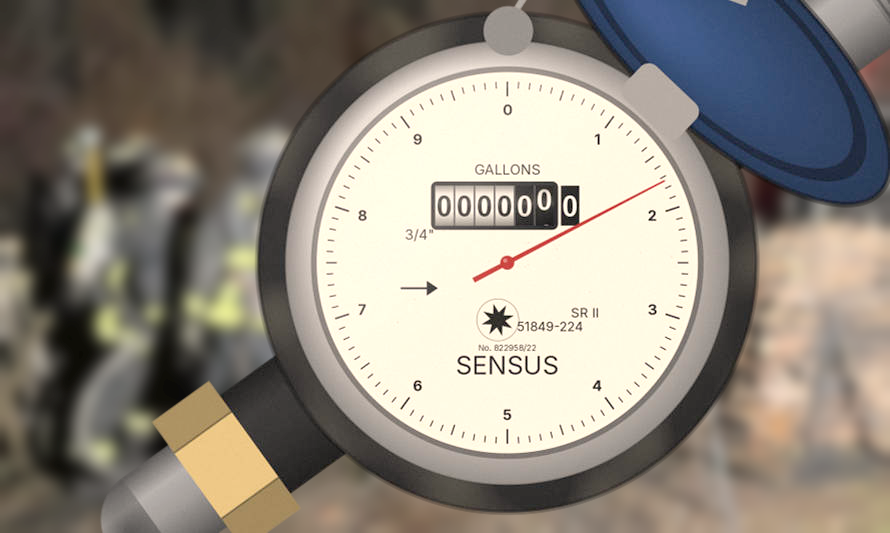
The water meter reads 1.7gal
